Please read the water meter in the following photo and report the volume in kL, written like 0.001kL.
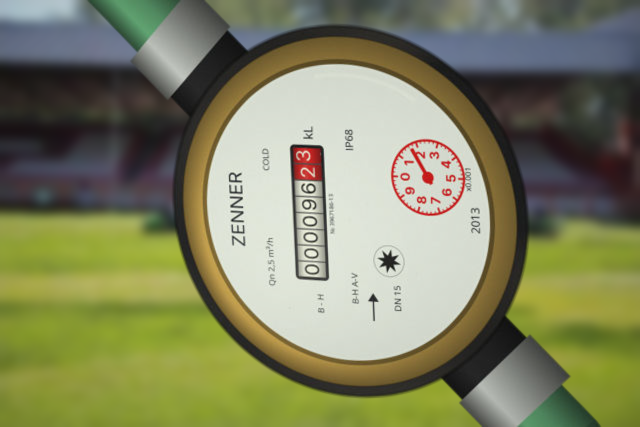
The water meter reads 96.231kL
